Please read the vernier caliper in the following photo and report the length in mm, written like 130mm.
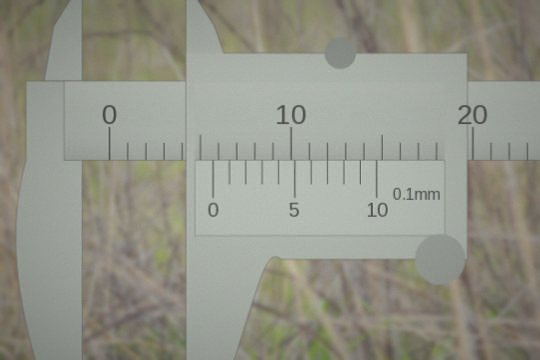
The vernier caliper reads 5.7mm
